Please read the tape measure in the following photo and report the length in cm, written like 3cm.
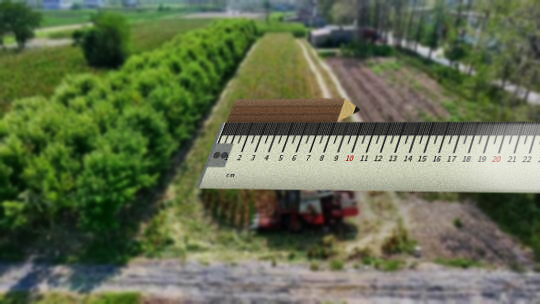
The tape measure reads 9.5cm
